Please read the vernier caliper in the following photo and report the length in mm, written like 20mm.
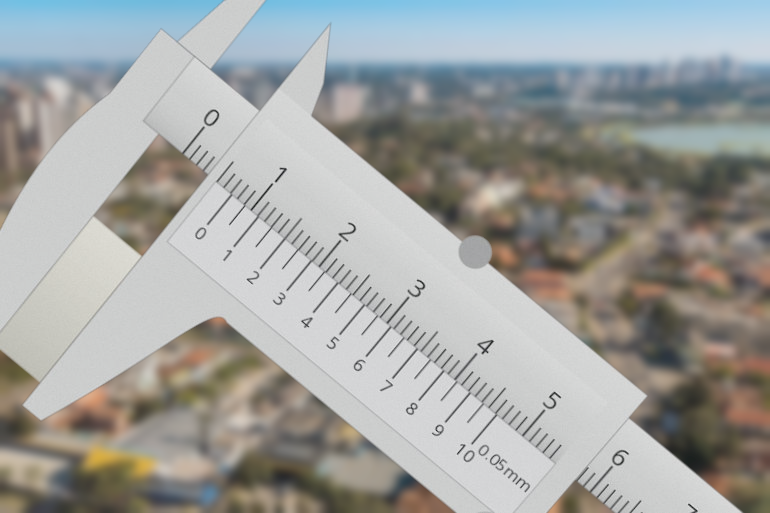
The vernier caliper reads 7.2mm
